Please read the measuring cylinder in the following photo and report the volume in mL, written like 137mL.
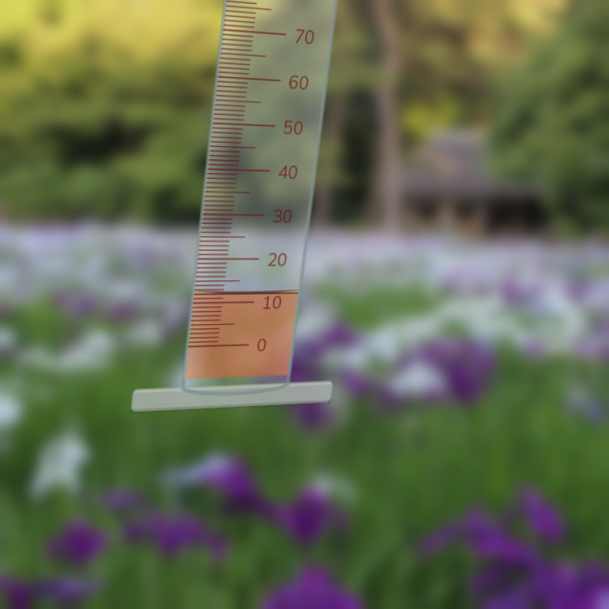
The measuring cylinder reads 12mL
